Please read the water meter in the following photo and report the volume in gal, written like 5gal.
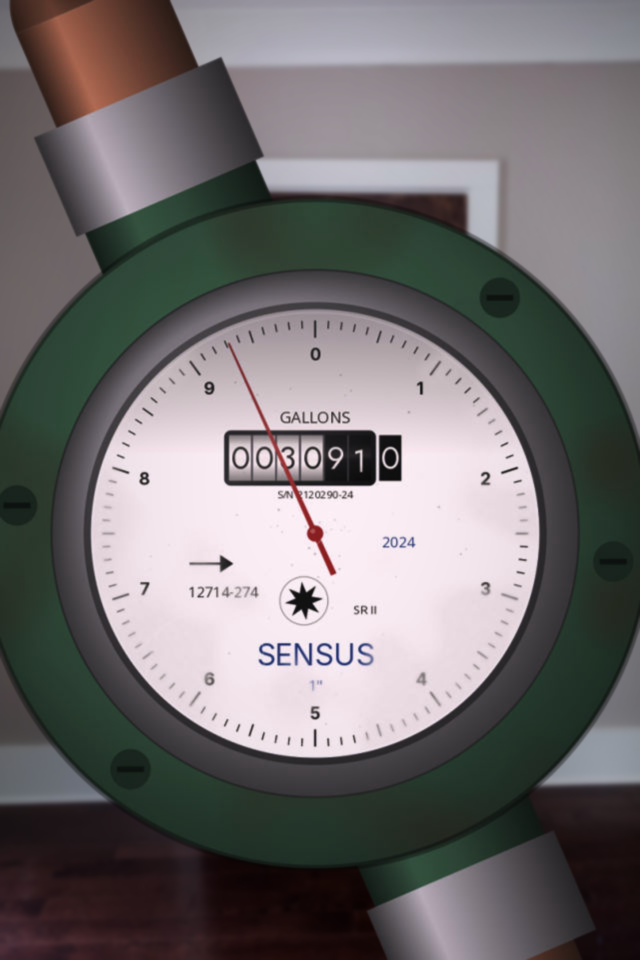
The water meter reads 30909.3gal
